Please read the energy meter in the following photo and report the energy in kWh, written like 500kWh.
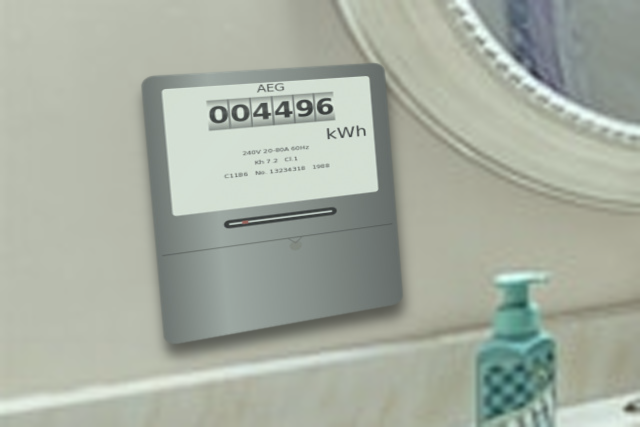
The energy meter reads 4496kWh
